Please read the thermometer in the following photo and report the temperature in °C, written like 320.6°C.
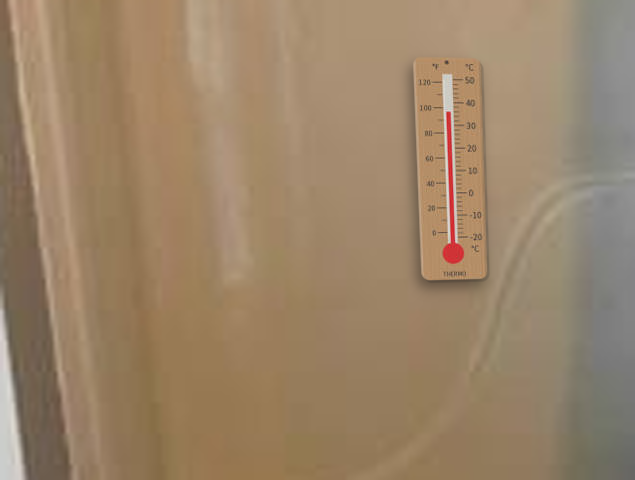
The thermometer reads 36°C
